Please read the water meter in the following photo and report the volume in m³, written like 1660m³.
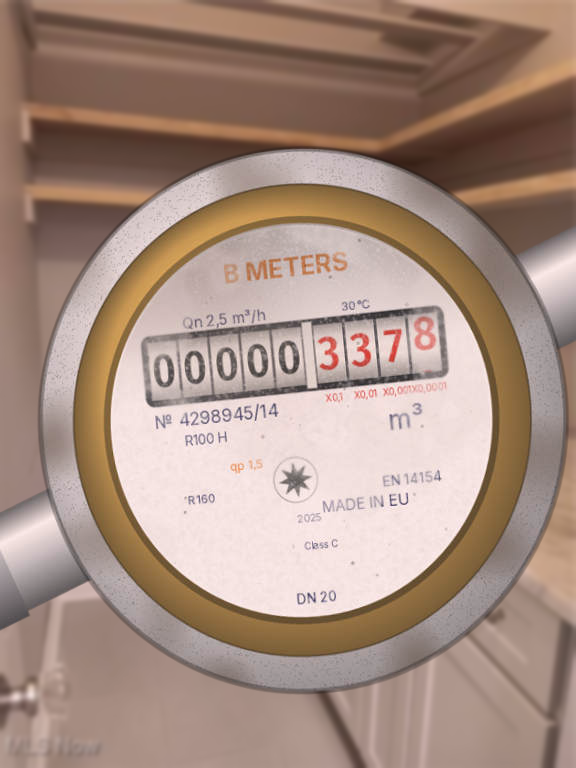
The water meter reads 0.3378m³
